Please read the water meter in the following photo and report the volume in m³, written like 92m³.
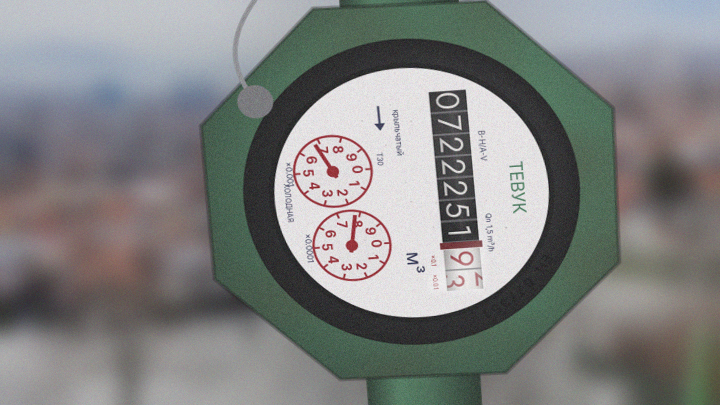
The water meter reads 722251.9267m³
